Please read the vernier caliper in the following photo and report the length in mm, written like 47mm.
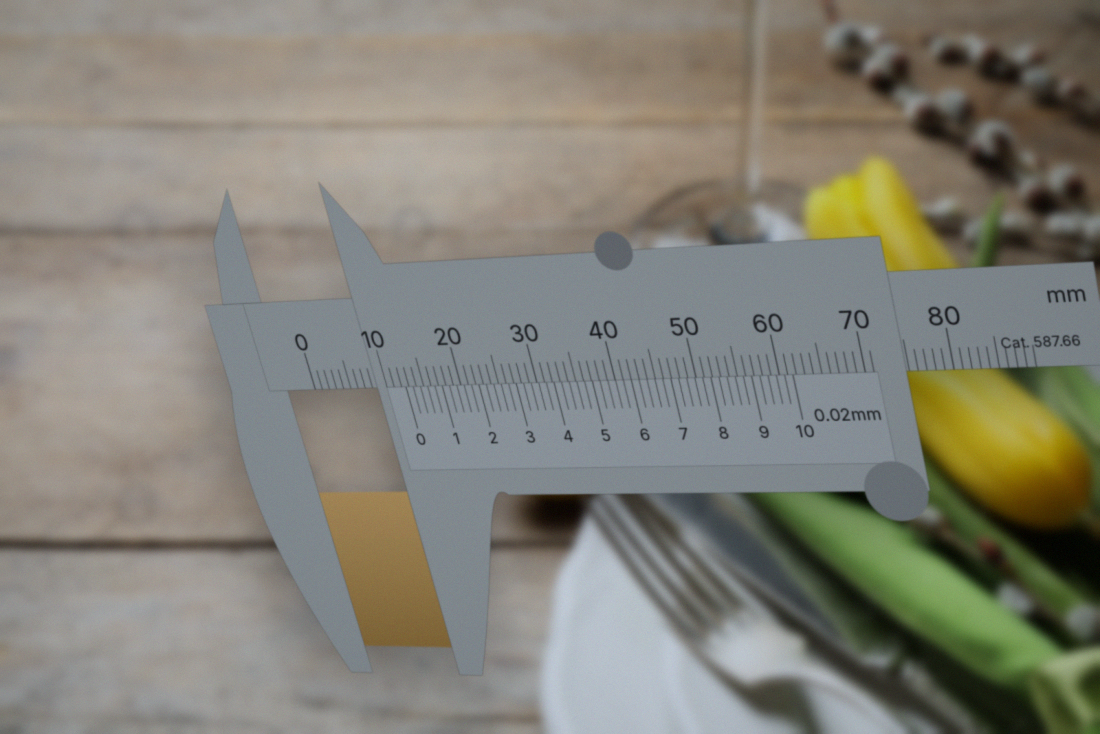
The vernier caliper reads 12.6mm
